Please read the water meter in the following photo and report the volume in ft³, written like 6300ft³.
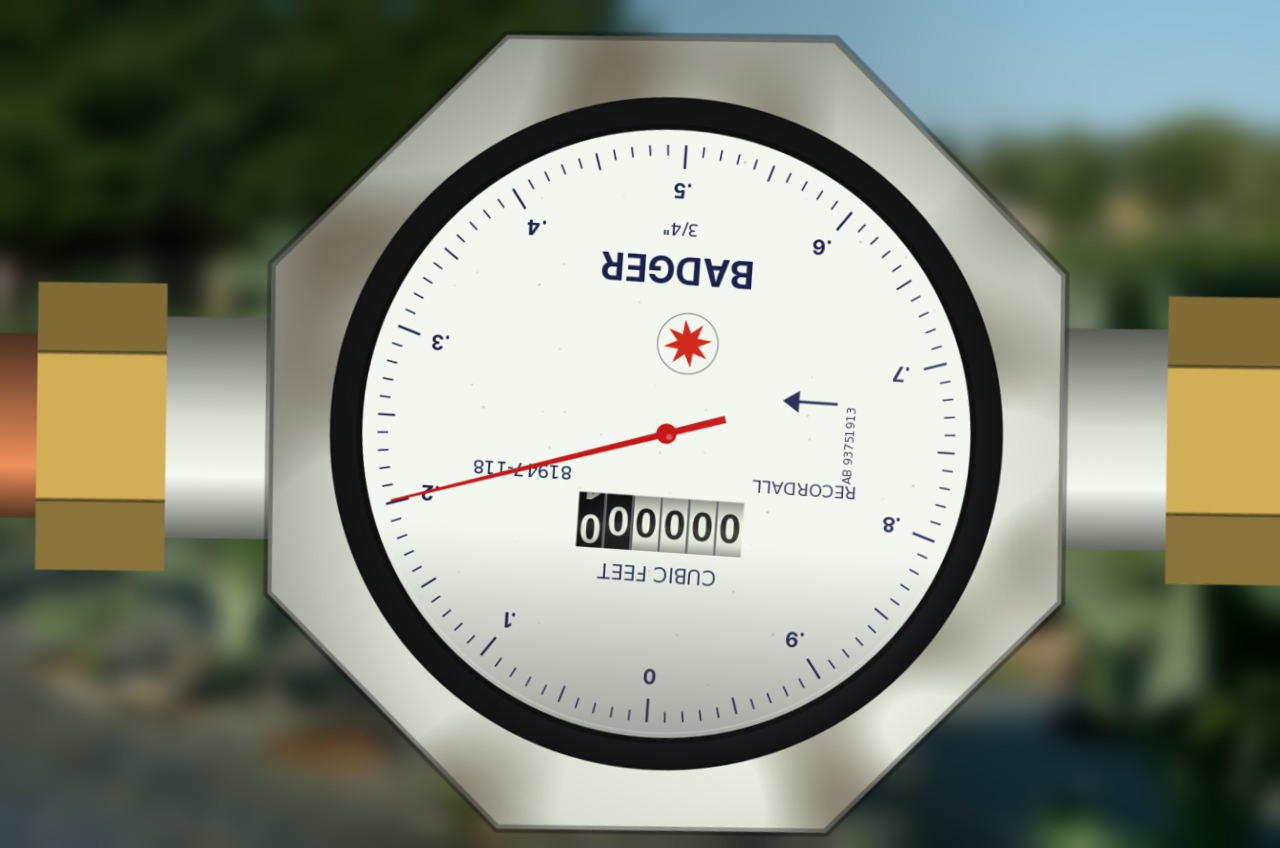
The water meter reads 0.20ft³
